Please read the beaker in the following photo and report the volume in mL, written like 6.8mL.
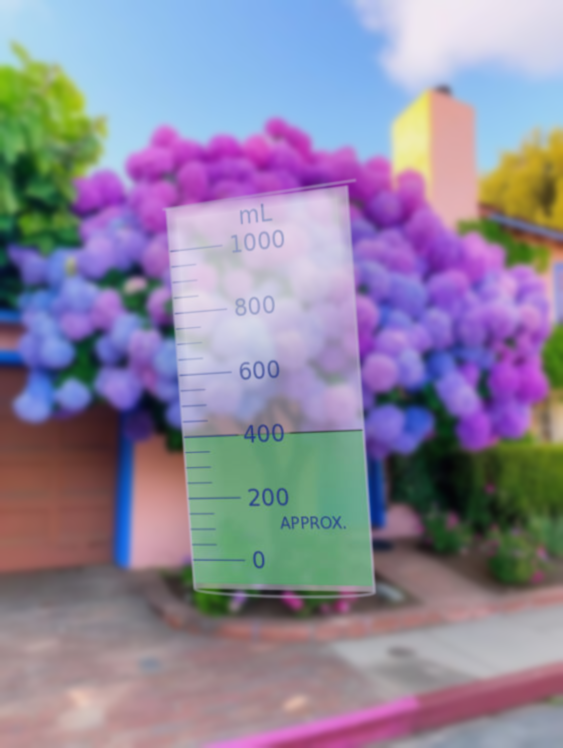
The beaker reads 400mL
